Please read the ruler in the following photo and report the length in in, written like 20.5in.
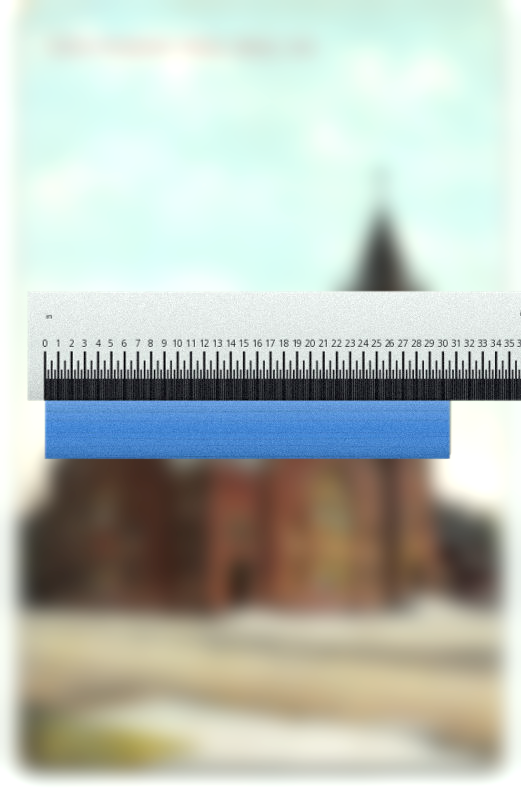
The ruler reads 30.5in
